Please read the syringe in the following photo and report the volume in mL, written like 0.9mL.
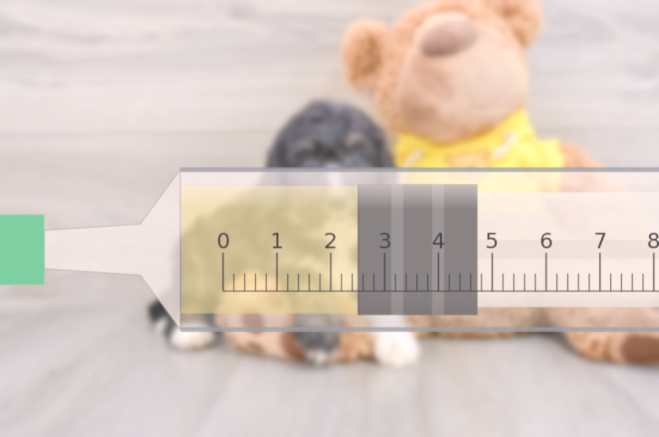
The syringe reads 2.5mL
